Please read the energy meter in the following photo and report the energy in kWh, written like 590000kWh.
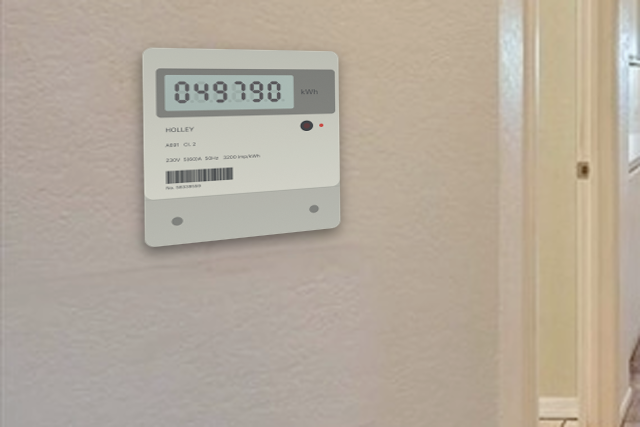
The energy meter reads 49790kWh
